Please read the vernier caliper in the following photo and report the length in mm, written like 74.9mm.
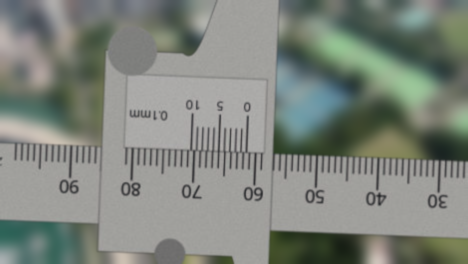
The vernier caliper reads 61.5mm
